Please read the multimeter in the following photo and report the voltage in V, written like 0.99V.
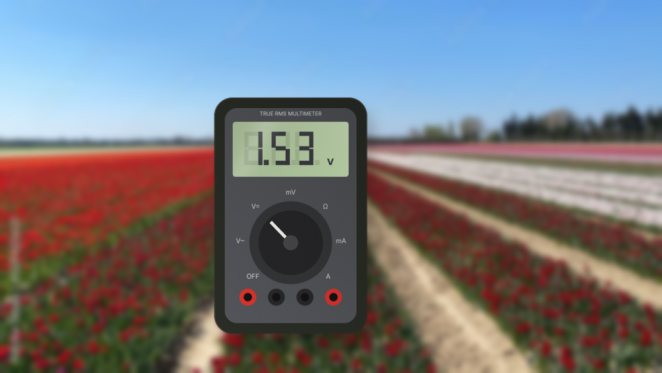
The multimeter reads 1.53V
